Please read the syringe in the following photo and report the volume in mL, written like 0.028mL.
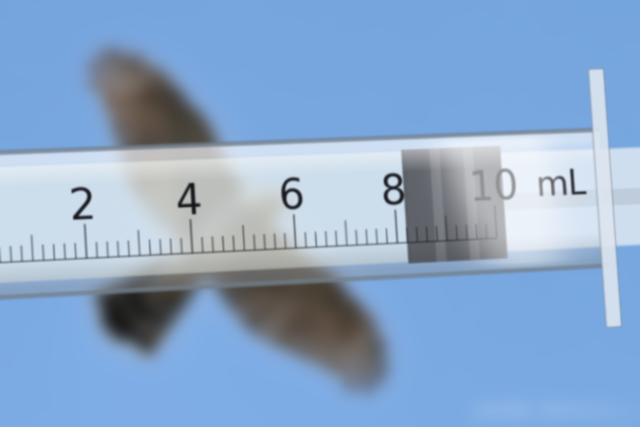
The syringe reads 8.2mL
